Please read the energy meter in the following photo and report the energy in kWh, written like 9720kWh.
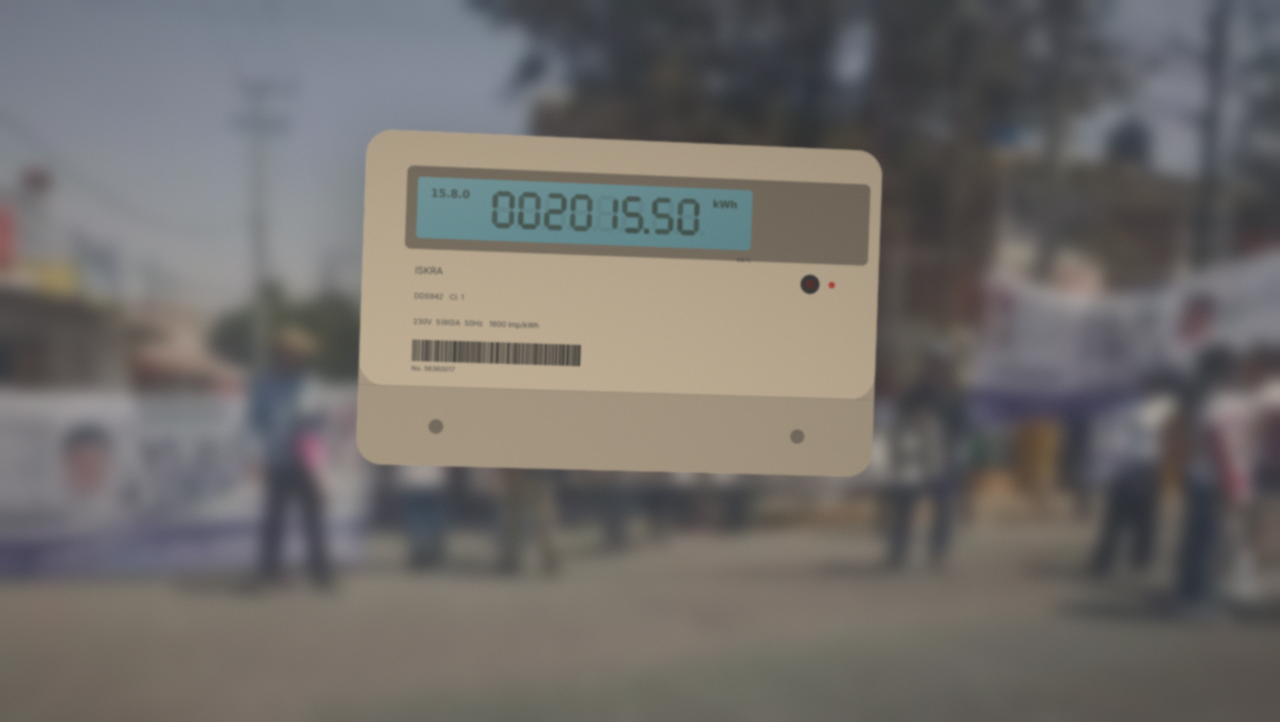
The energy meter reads 2015.50kWh
